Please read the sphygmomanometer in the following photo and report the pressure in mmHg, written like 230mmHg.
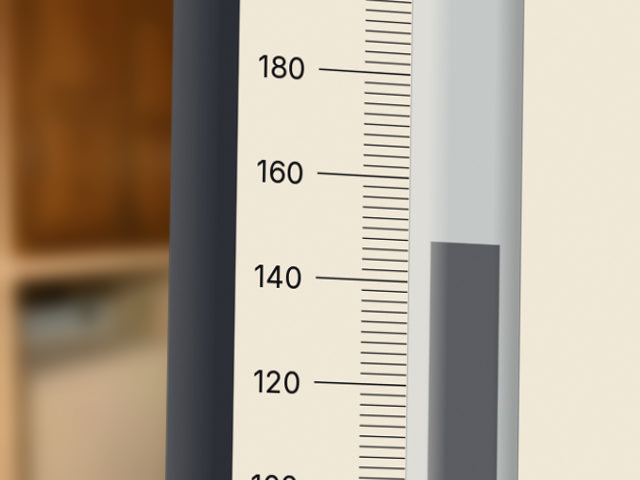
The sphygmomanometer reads 148mmHg
